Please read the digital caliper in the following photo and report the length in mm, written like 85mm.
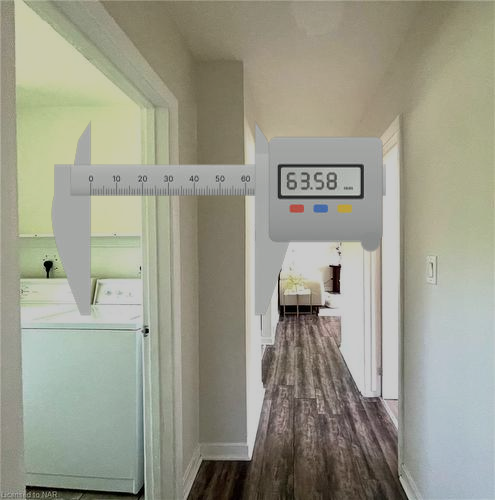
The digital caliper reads 63.58mm
